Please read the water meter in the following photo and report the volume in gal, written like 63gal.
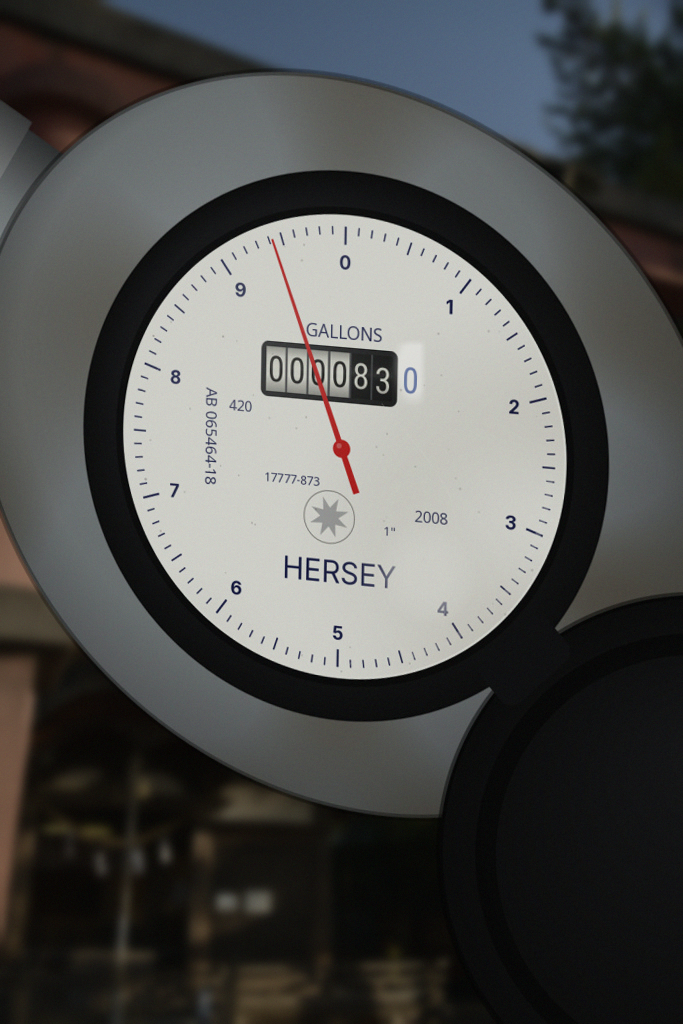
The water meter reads 829.4gal
